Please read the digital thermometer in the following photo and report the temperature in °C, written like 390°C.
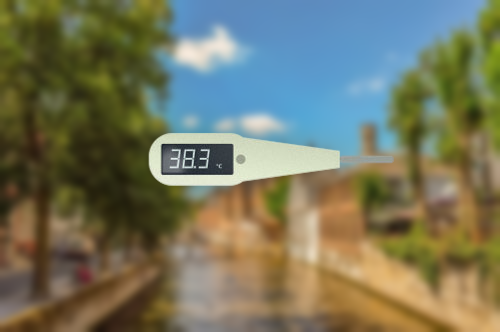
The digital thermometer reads 38.3°C
